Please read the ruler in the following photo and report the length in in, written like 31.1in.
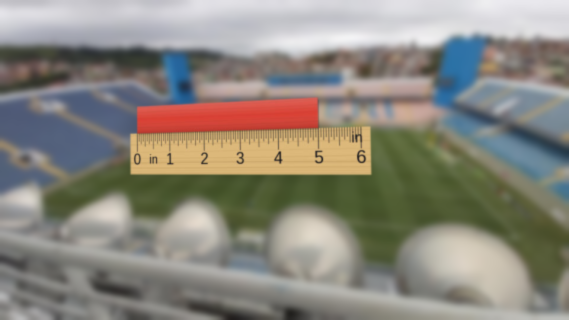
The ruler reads 5in
